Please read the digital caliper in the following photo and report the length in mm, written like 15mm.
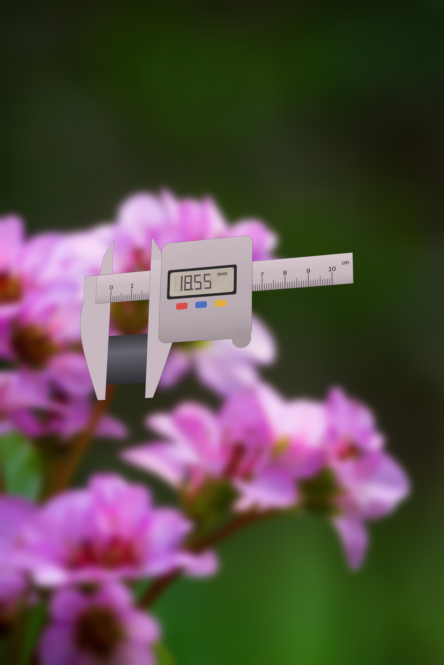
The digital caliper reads 18.55mm
